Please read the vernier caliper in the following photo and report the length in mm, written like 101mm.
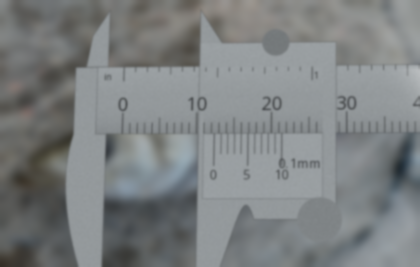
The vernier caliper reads 12.4mm
